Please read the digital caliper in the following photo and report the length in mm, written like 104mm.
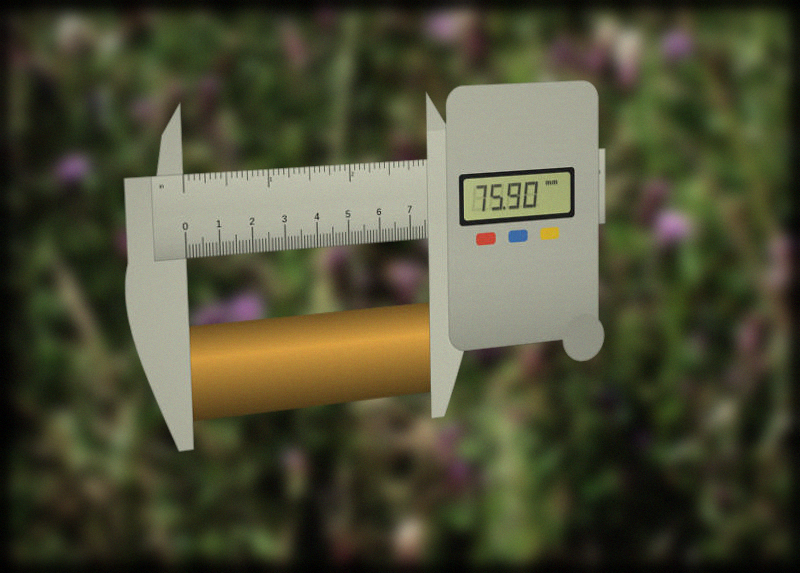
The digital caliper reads 75.90mm
